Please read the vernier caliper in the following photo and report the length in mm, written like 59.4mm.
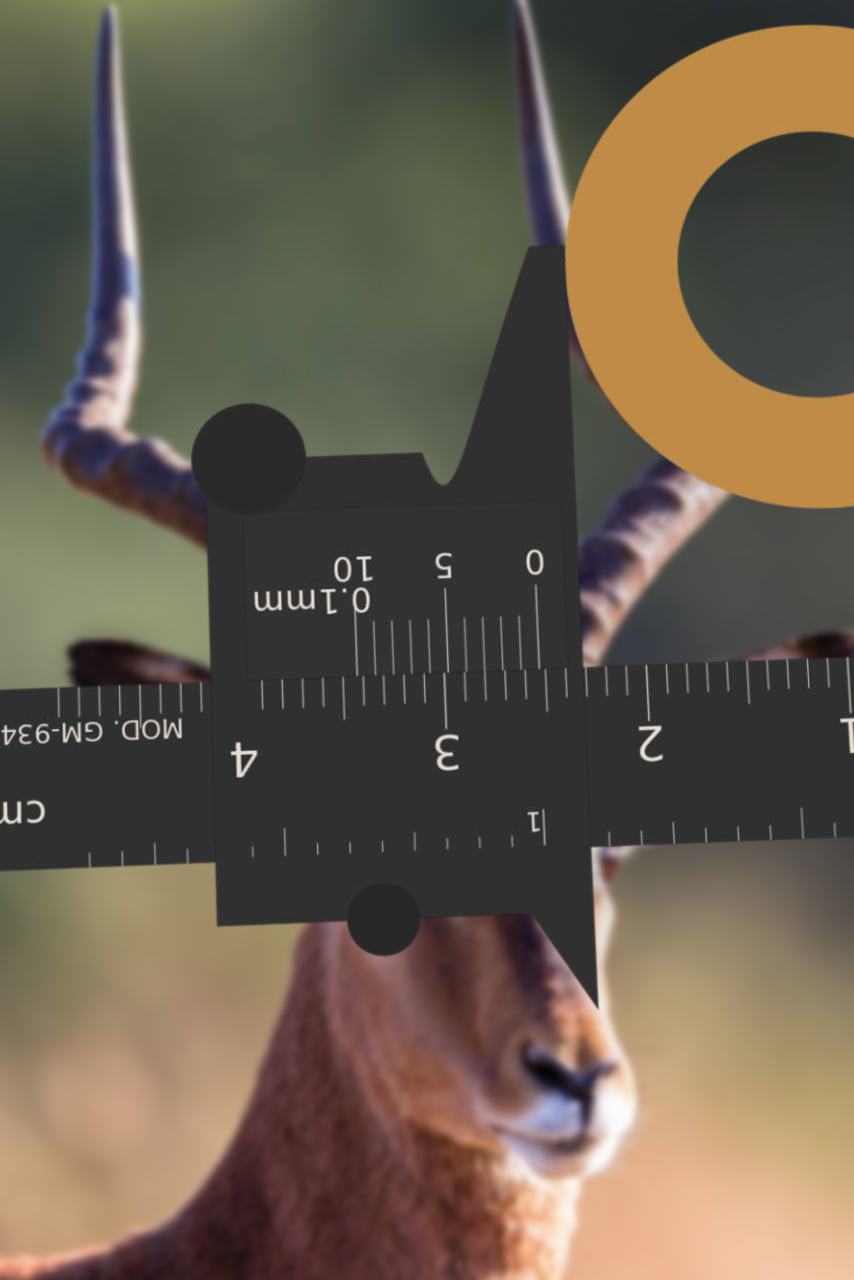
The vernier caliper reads 25.3mm
